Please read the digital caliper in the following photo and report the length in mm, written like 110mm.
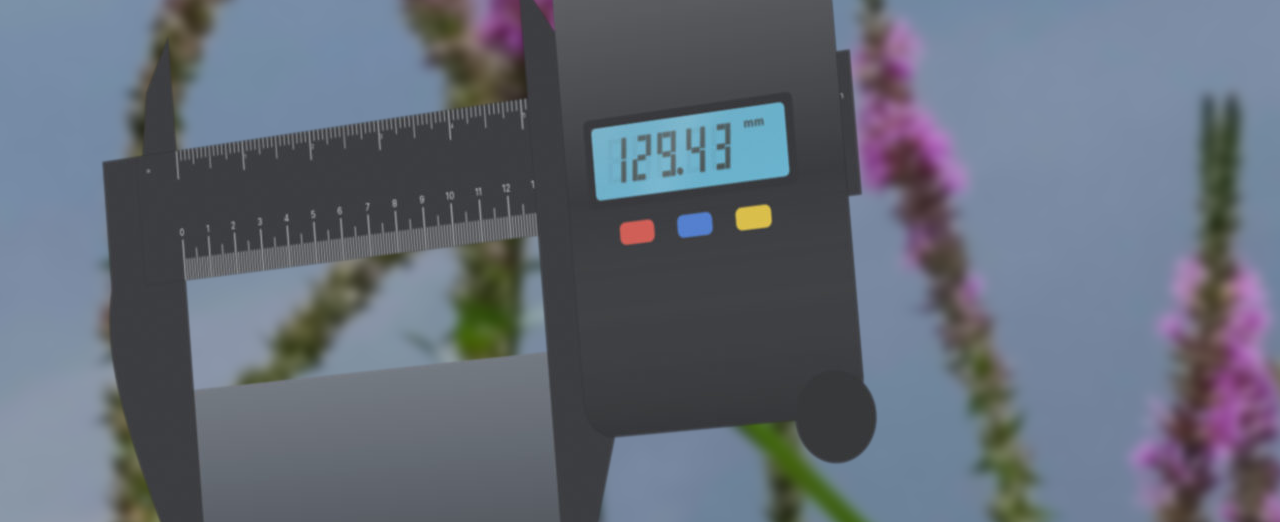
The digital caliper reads 129.43mm
